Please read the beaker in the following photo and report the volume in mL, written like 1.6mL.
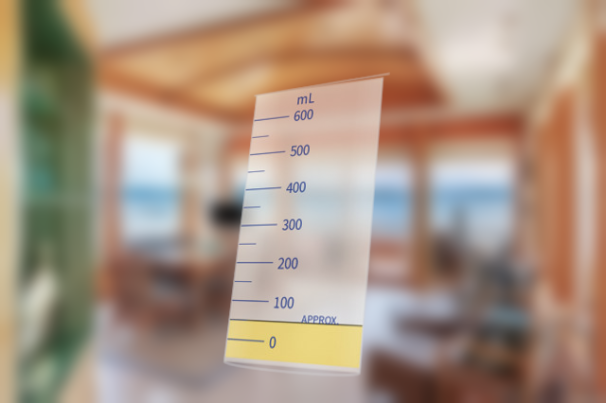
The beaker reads 50mL
